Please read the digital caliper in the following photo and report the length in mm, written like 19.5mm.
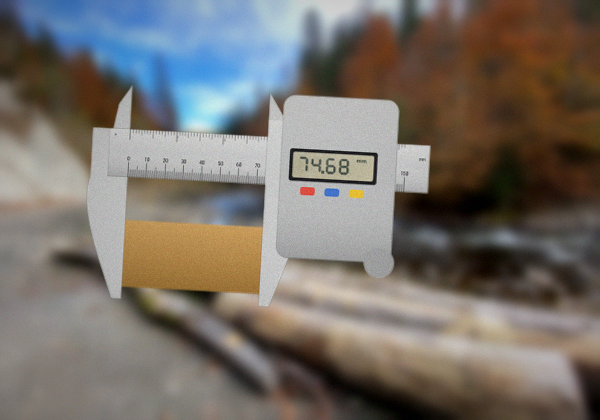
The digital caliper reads 74.68mm
